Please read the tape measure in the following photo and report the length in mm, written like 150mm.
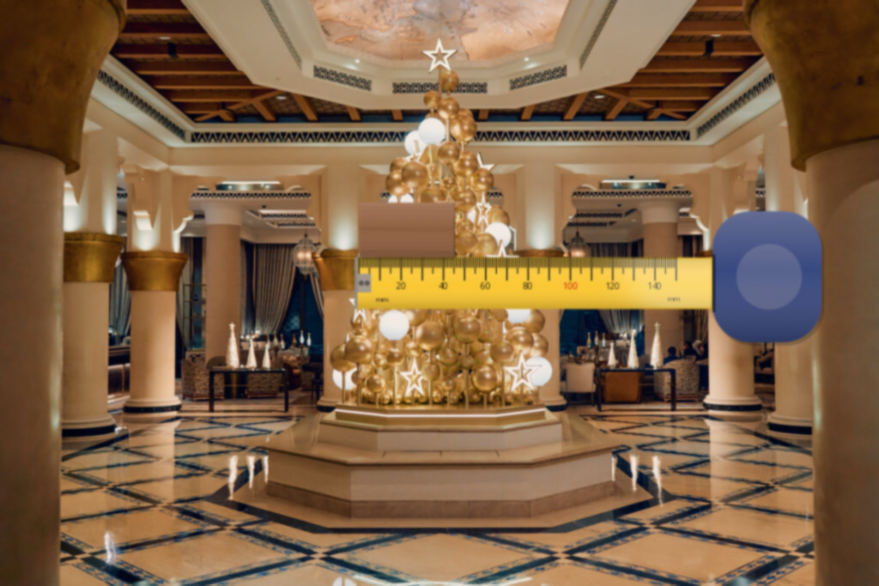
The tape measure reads 45mm
